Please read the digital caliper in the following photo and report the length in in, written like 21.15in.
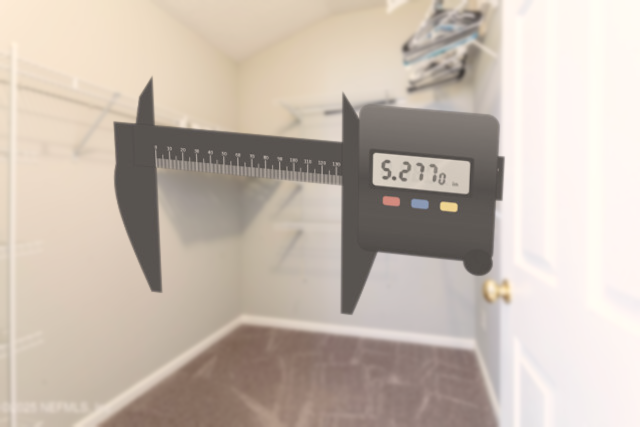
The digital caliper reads 5.2770in
